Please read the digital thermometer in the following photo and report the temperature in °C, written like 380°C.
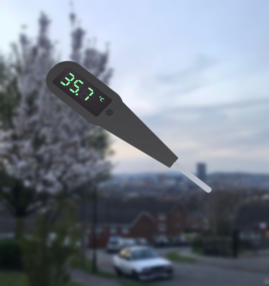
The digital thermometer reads 35.7°C
